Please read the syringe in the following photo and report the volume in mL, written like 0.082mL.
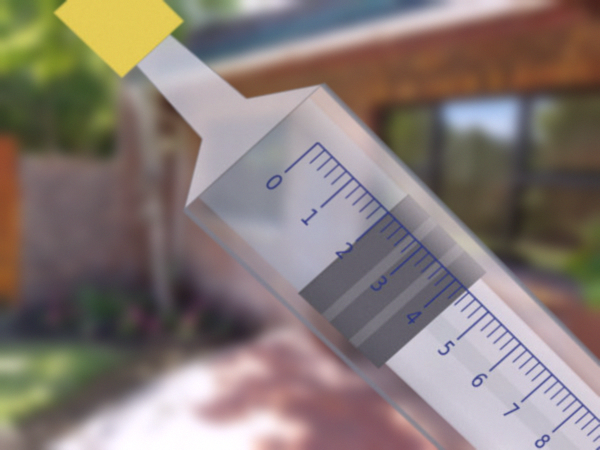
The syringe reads 2mL
